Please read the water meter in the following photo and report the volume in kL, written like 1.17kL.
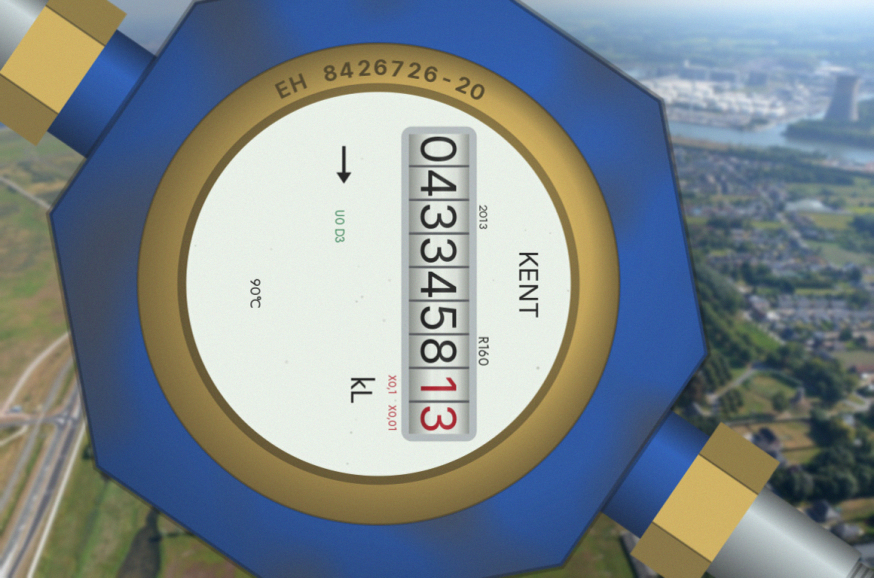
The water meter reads 433458.13kL
